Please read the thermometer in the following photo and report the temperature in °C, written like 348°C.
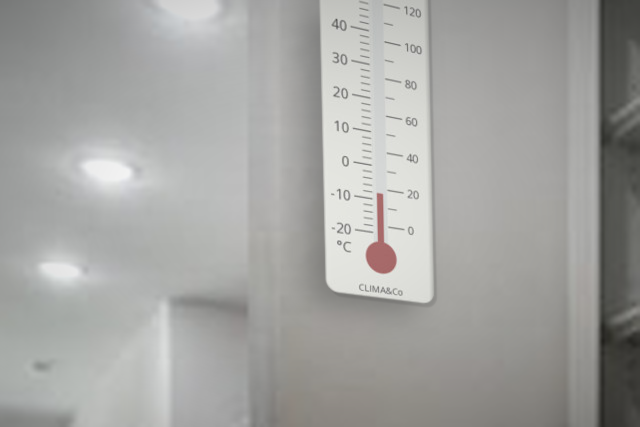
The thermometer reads -8°C
